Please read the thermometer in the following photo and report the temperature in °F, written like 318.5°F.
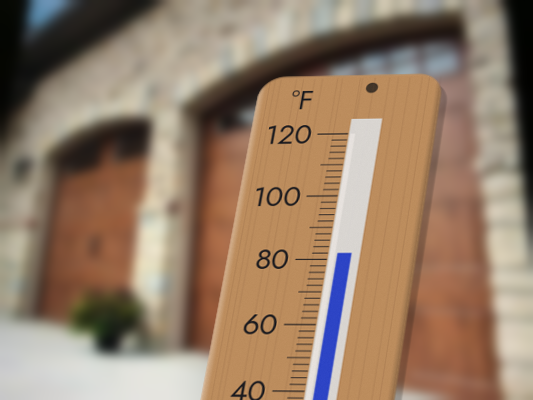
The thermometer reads 82°F
